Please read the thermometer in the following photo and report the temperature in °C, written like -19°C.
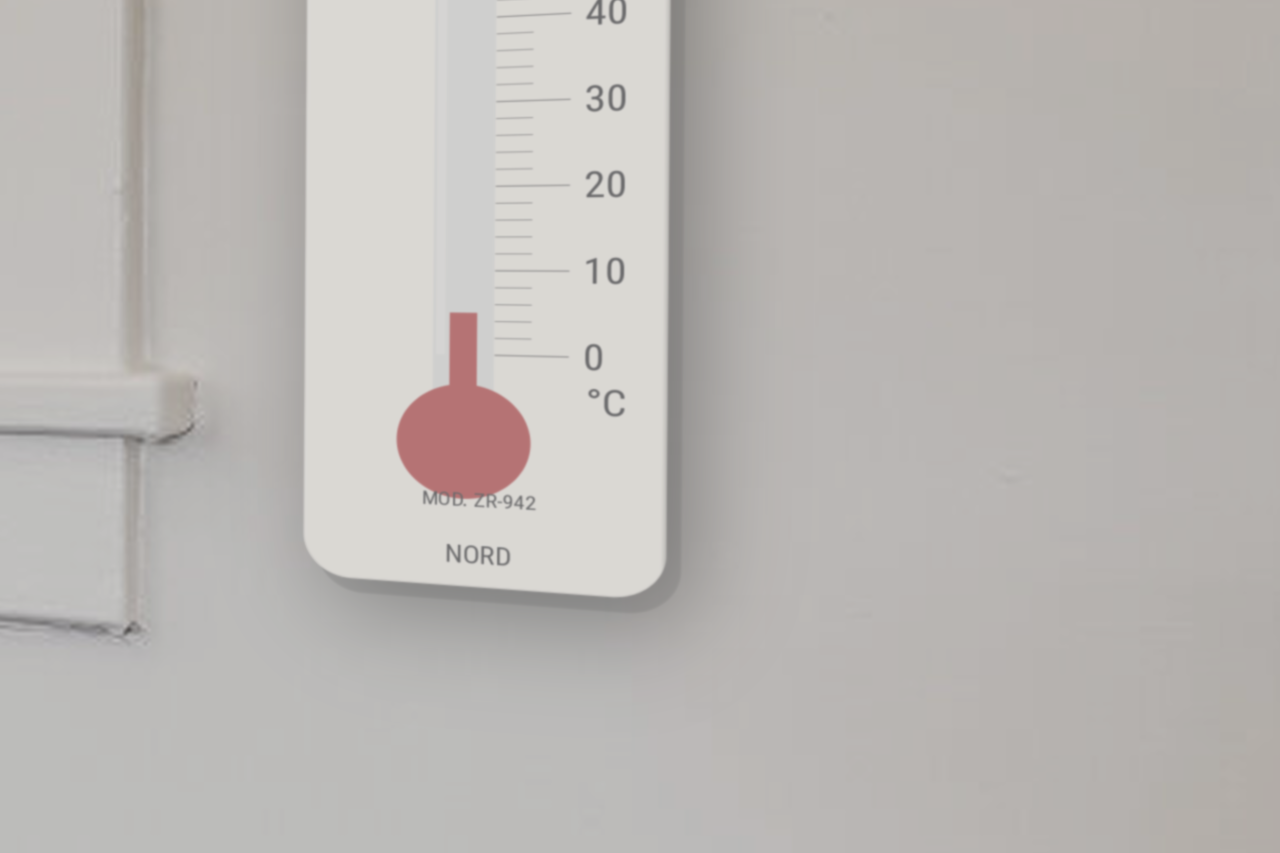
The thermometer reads 5°C
